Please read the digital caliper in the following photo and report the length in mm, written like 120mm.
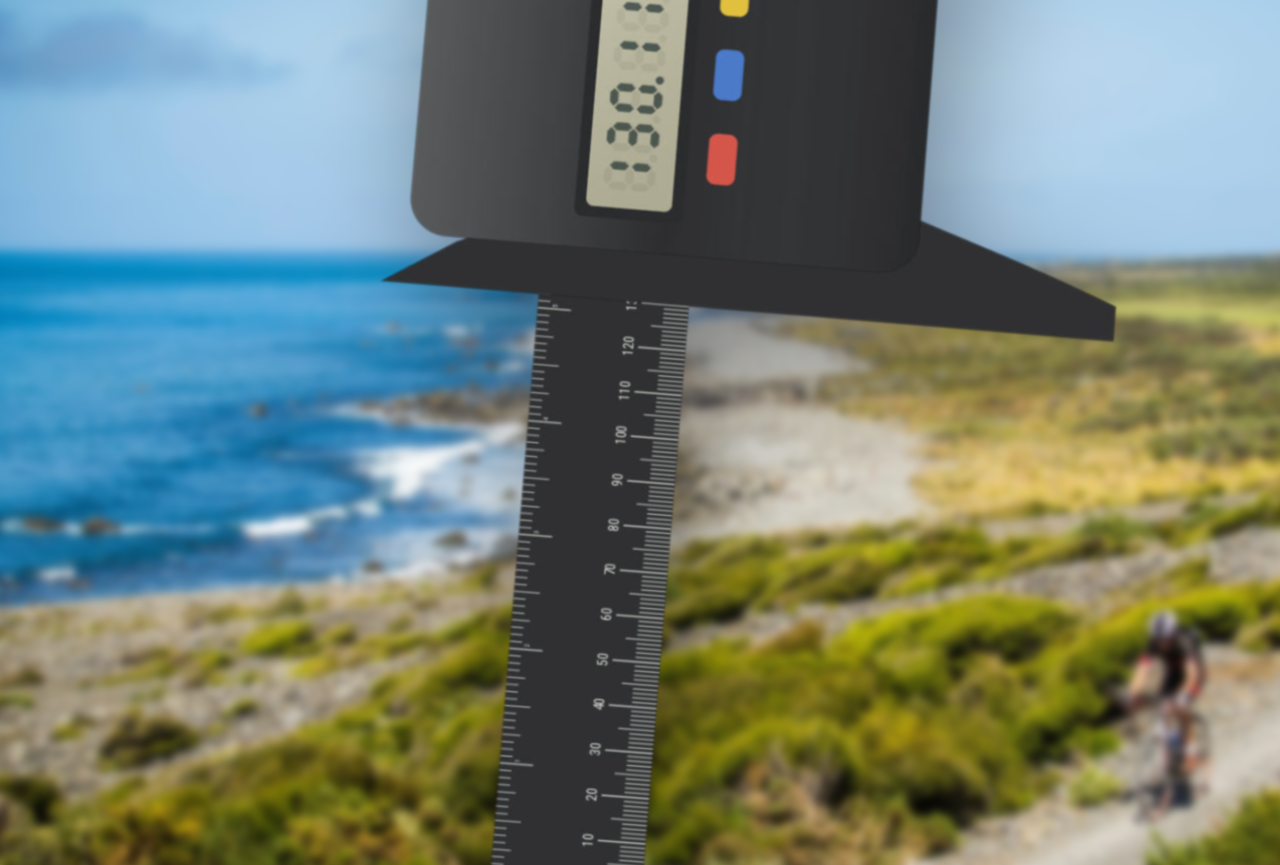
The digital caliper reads 130.11mm
